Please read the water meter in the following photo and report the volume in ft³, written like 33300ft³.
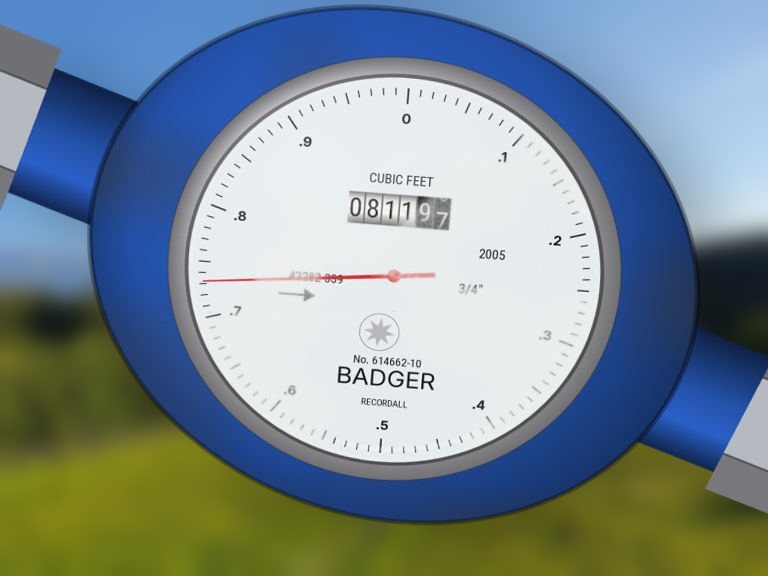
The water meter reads 81196.73ft³
